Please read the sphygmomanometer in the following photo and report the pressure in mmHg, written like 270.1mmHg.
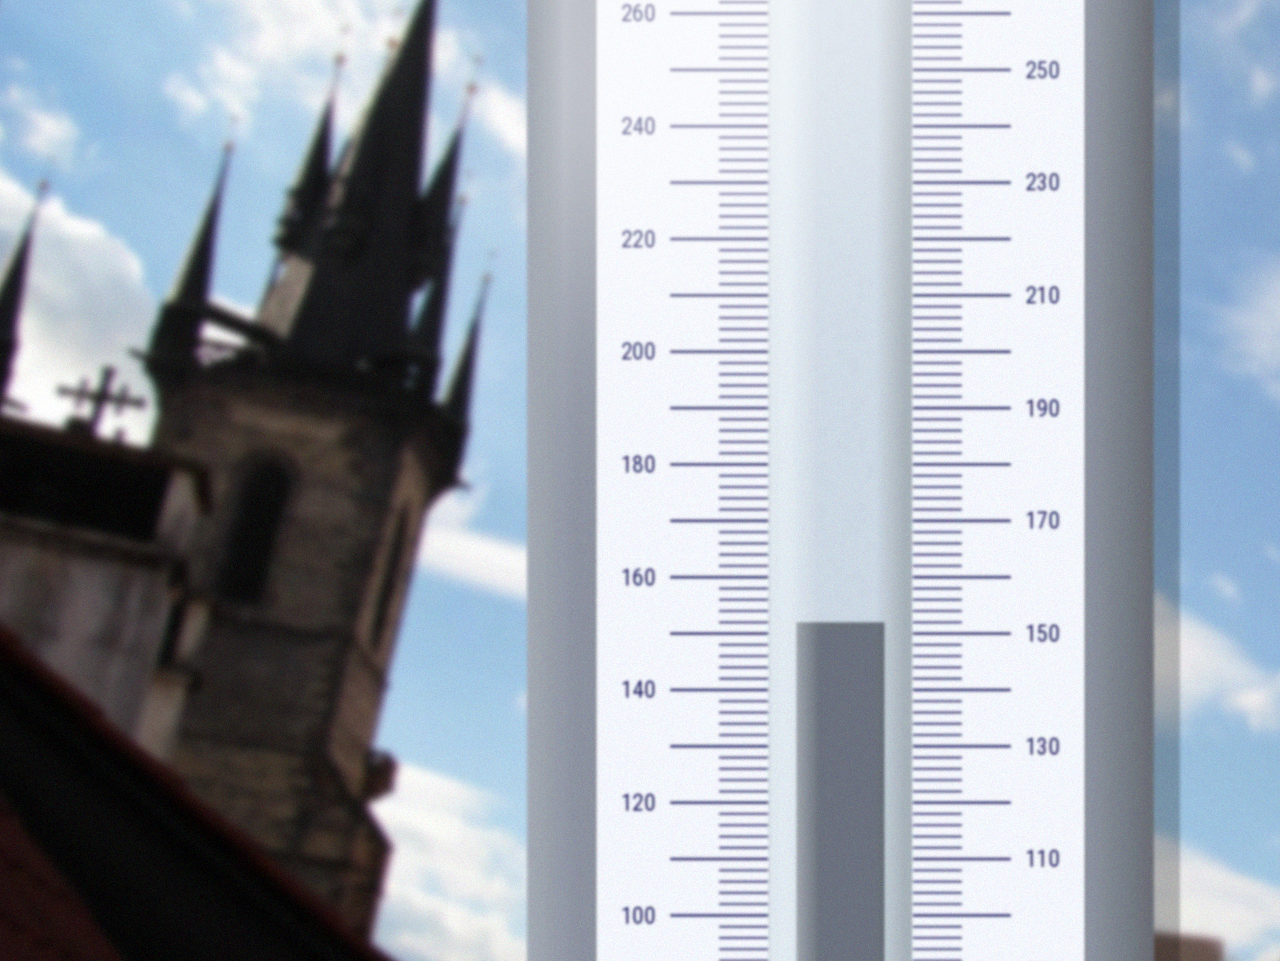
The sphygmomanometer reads 152mmHg
